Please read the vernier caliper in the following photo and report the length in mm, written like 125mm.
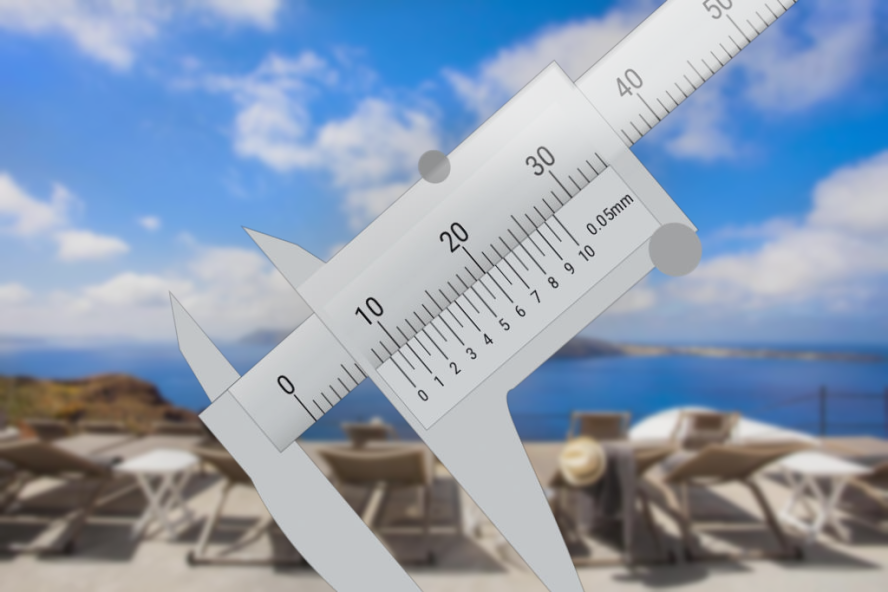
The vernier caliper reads 8.8mm
